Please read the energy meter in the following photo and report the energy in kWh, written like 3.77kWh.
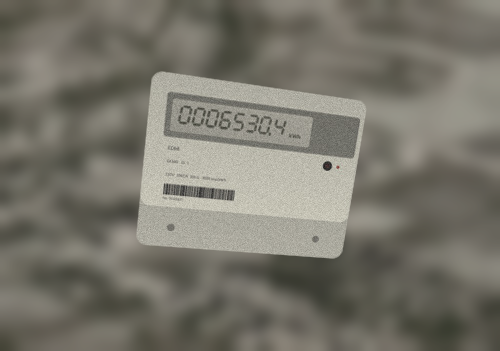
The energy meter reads 6530.4kWh
